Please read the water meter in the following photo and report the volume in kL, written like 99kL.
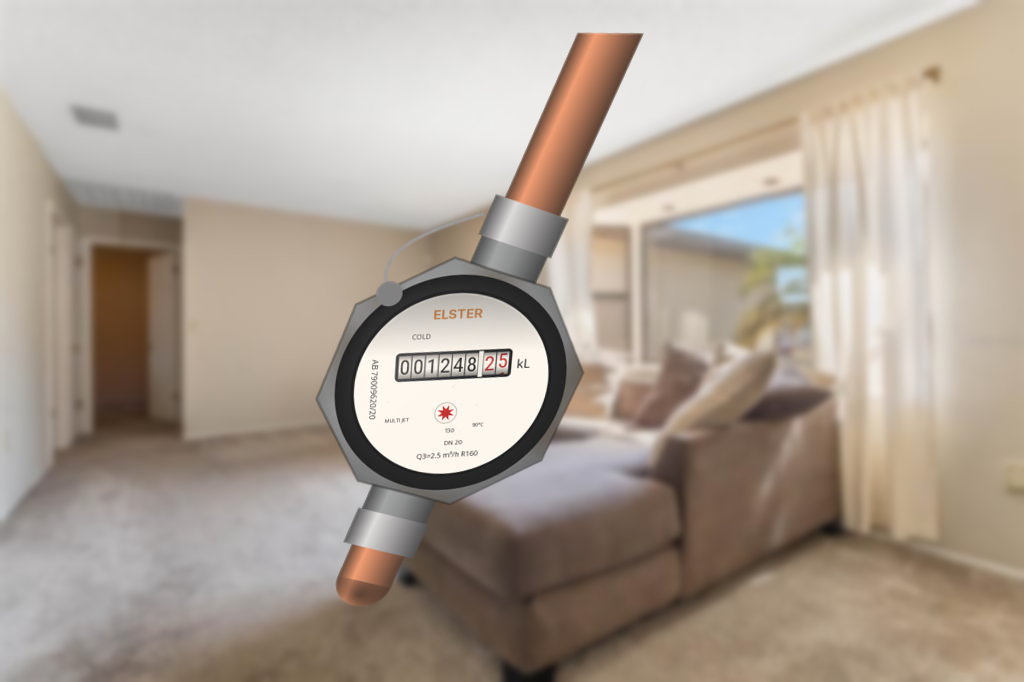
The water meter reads 1248.25kL
